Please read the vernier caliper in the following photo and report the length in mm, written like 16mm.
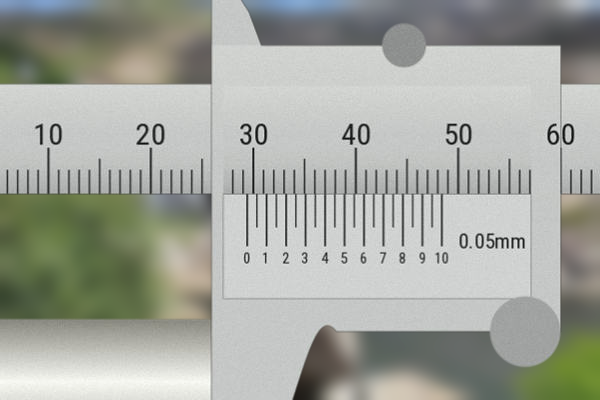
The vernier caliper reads 29.4mm
